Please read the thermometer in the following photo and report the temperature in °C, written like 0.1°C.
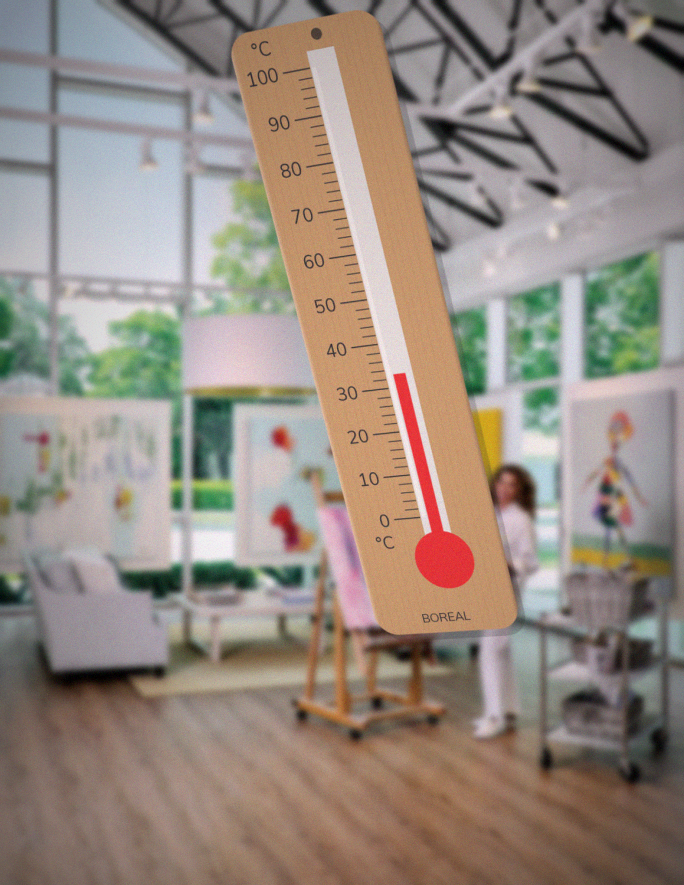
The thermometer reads 33°C
